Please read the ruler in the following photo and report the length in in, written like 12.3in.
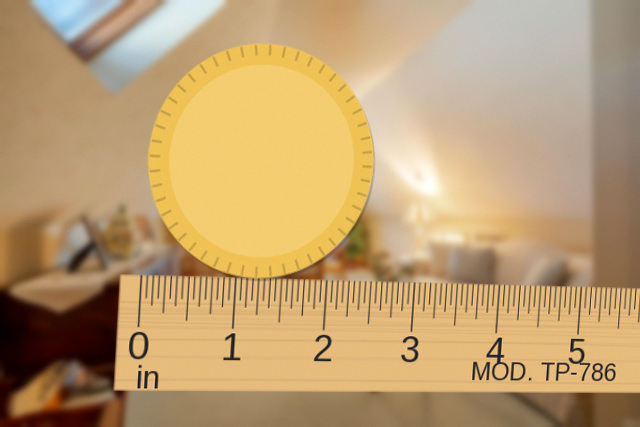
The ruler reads 2.4375in
